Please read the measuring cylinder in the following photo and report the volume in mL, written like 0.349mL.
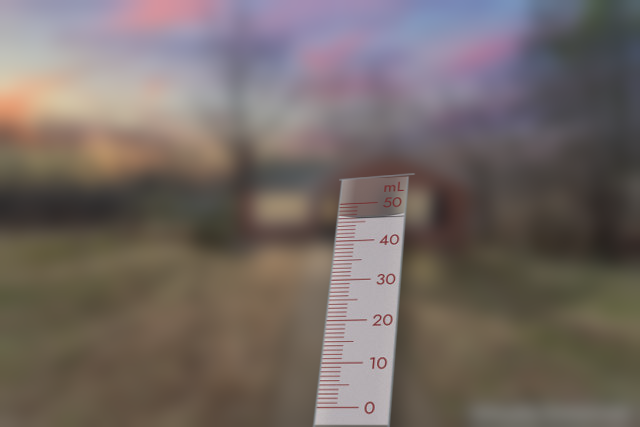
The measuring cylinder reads 46mL
